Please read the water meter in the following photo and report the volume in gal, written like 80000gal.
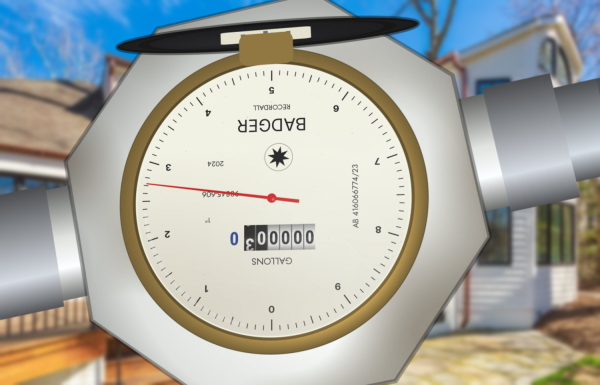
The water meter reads 32.7gal
